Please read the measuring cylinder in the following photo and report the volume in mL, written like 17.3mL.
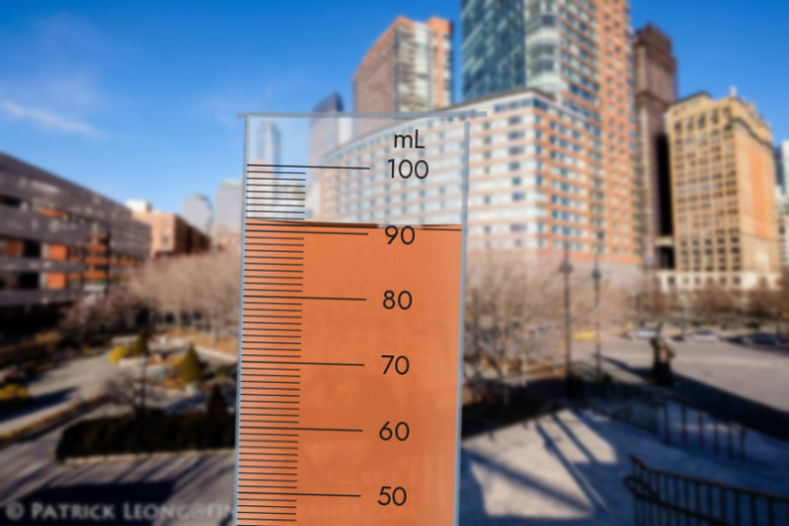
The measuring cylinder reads 91mL
